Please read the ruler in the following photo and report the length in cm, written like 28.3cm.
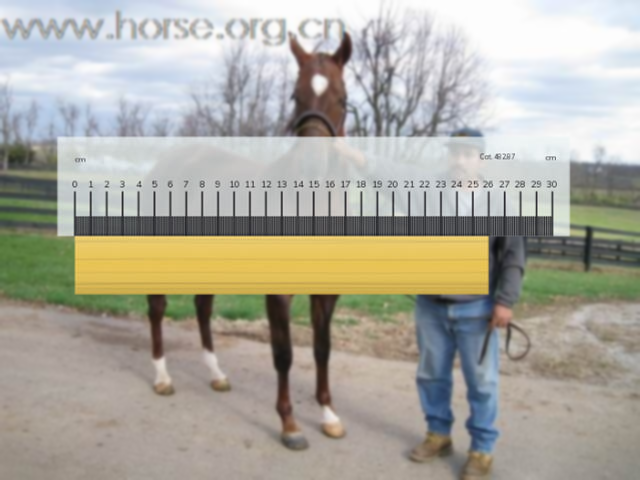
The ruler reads 26cm
